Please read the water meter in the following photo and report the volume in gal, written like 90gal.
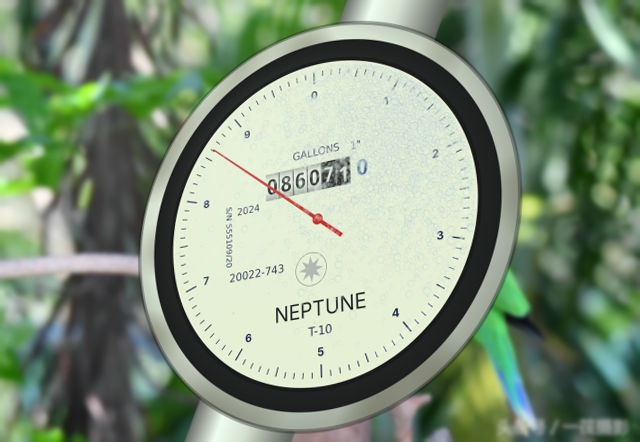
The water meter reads 860708.6gal
